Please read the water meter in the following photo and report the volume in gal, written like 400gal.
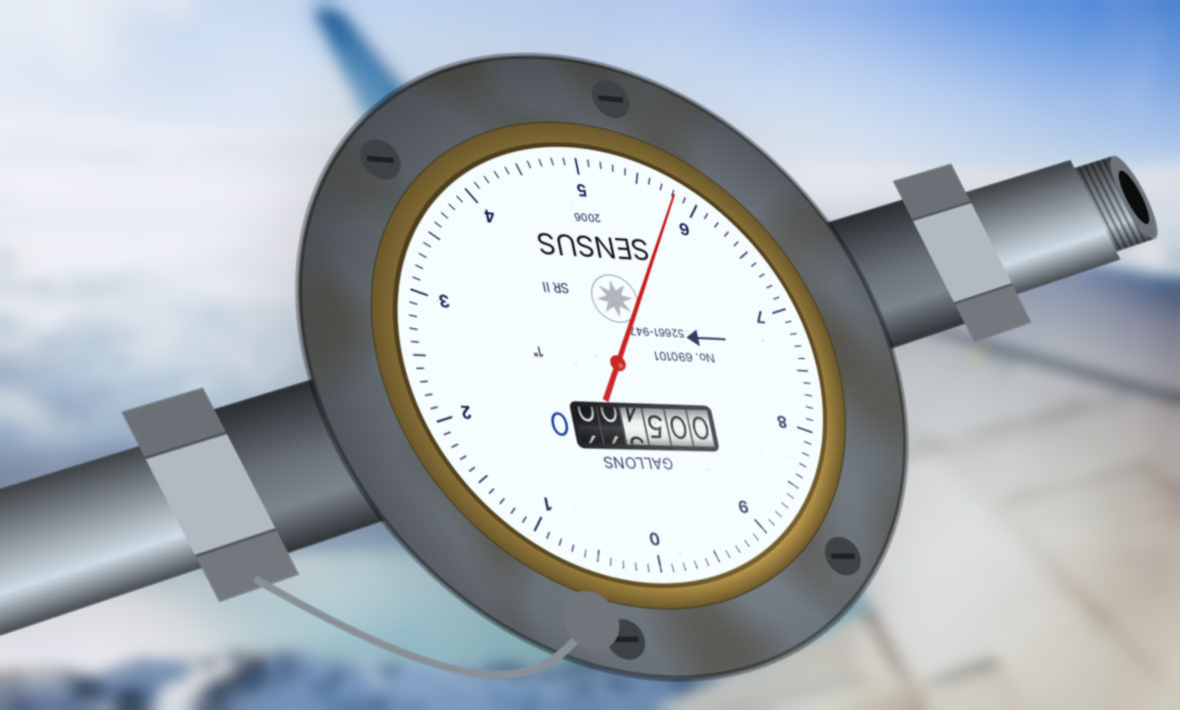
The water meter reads 53995.8gal
